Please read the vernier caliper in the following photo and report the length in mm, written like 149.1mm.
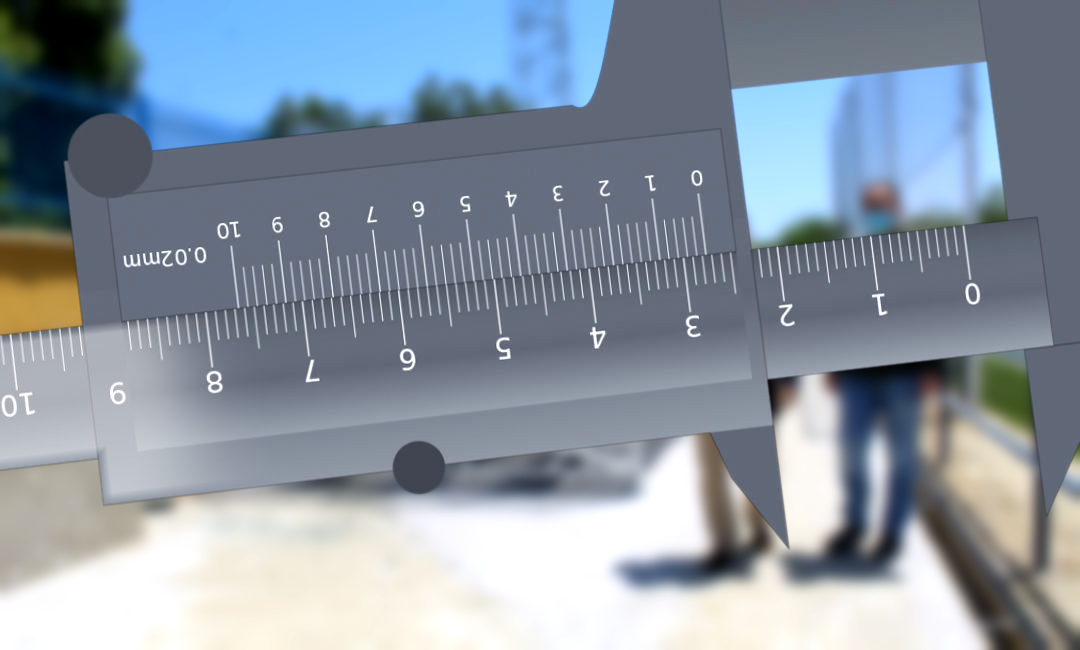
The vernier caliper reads 27.6mm
